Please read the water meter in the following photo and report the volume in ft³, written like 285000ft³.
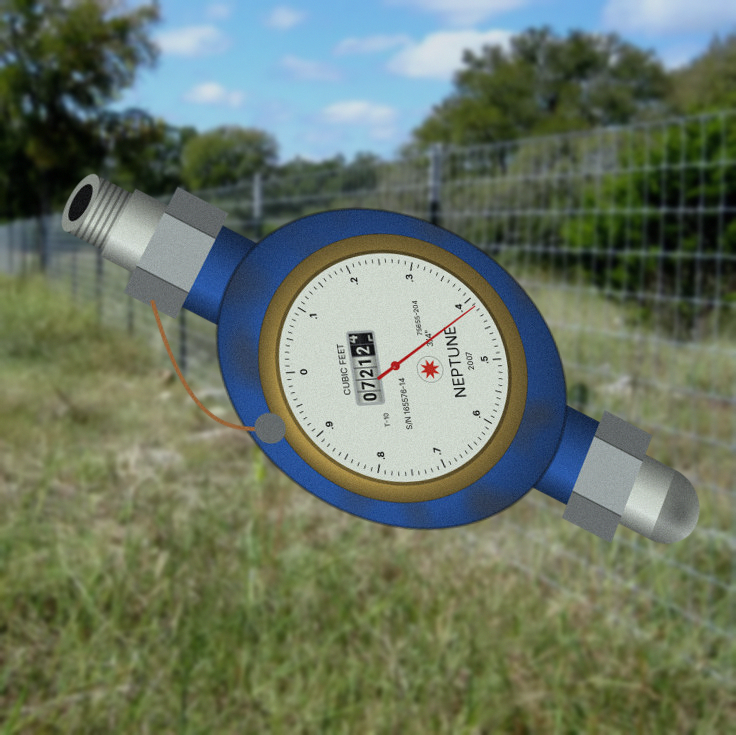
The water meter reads 72124.41ft³
